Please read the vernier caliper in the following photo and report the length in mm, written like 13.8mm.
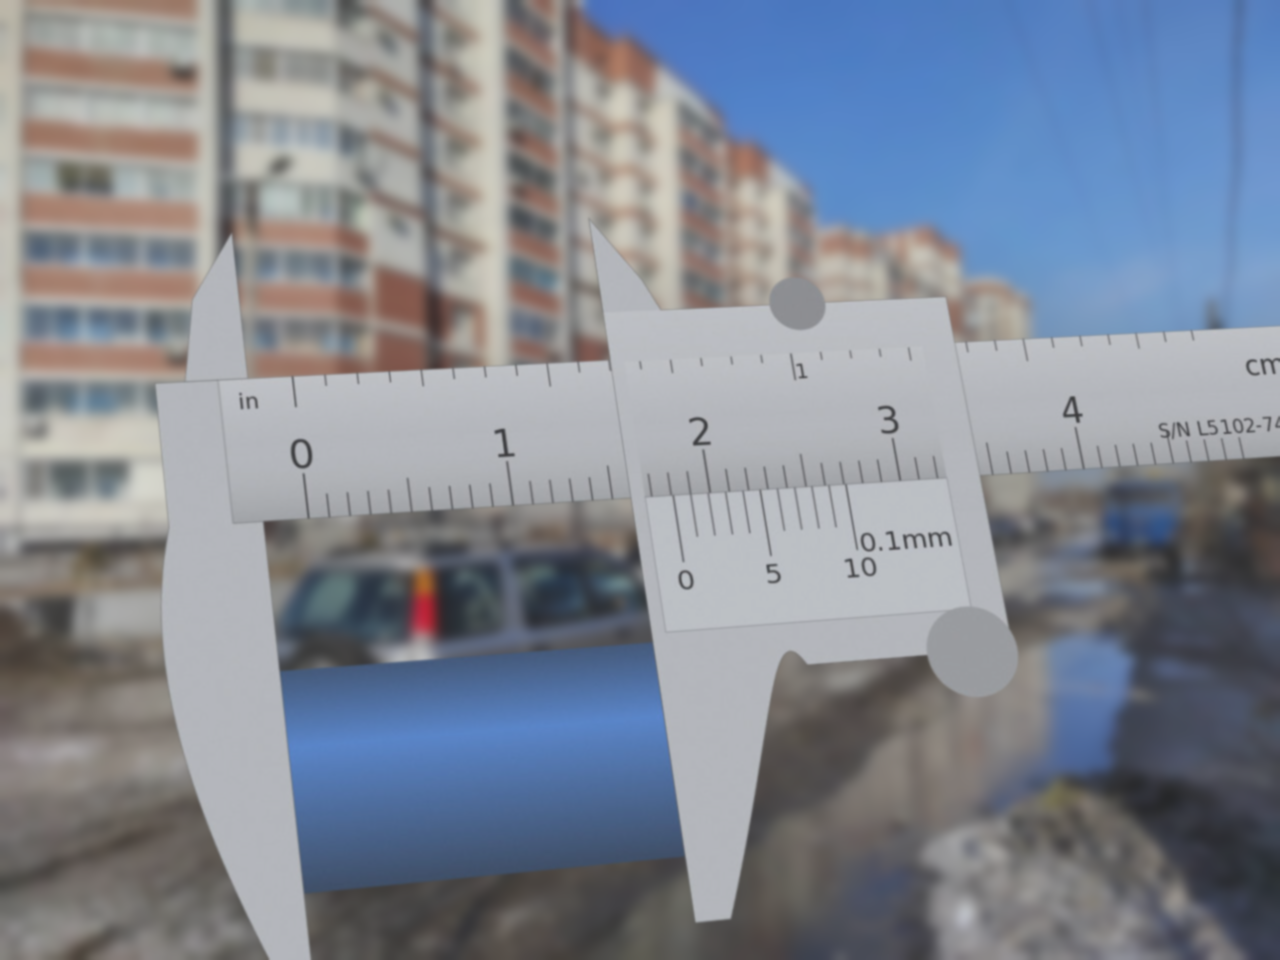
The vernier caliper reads 18.1mm
